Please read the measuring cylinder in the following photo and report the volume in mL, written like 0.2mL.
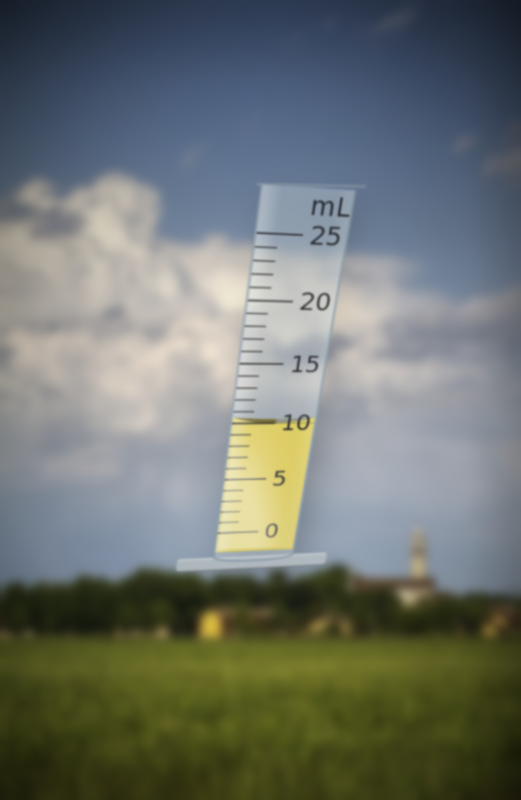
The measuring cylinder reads 10mL
